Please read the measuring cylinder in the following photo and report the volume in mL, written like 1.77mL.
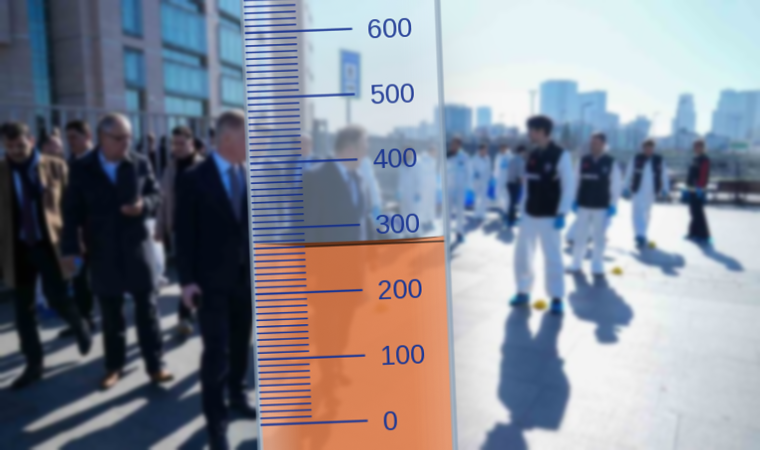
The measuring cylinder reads 270mL
